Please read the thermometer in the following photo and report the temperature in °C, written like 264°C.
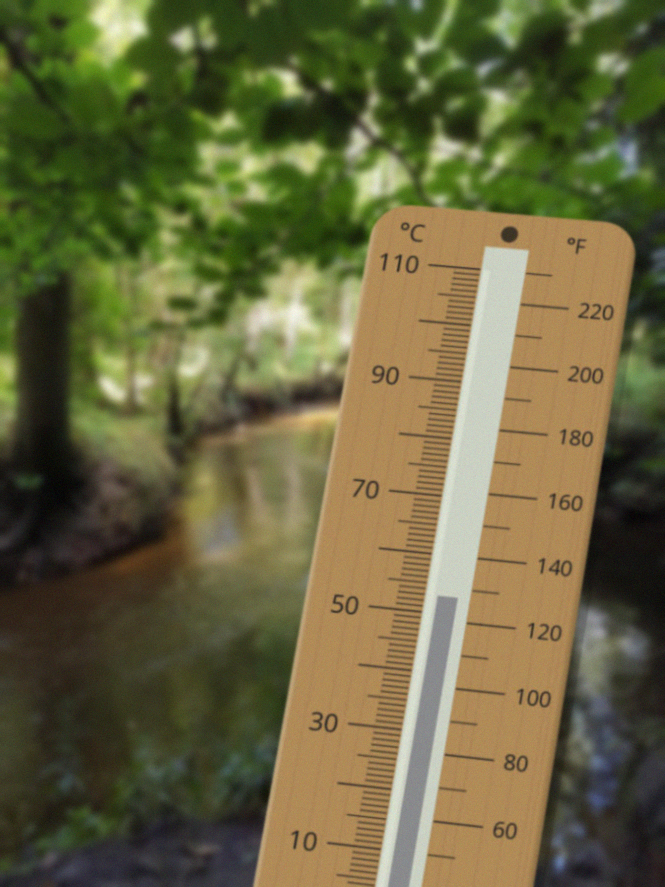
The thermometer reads 53°C
